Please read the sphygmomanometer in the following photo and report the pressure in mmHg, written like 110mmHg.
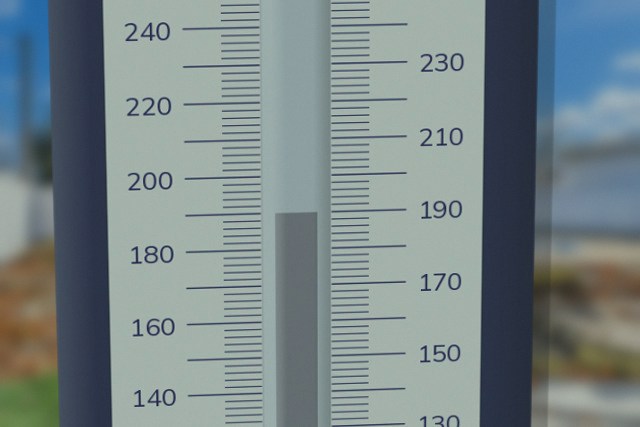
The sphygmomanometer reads 190mmHg
